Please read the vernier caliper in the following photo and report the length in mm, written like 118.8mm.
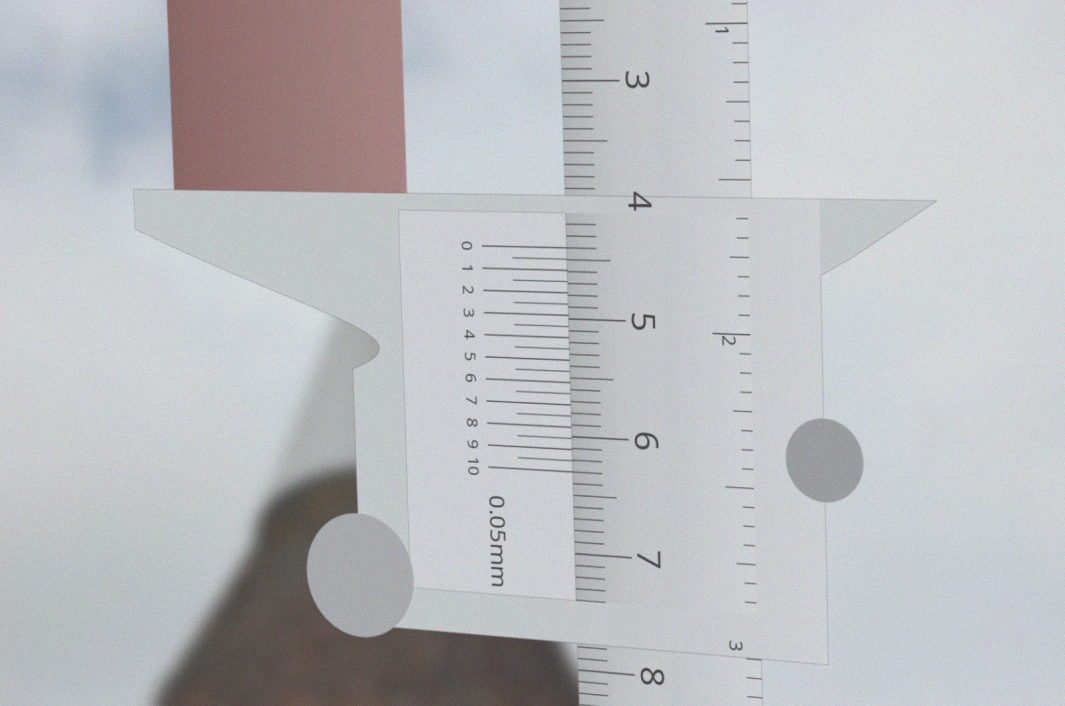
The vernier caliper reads 44.0mm
